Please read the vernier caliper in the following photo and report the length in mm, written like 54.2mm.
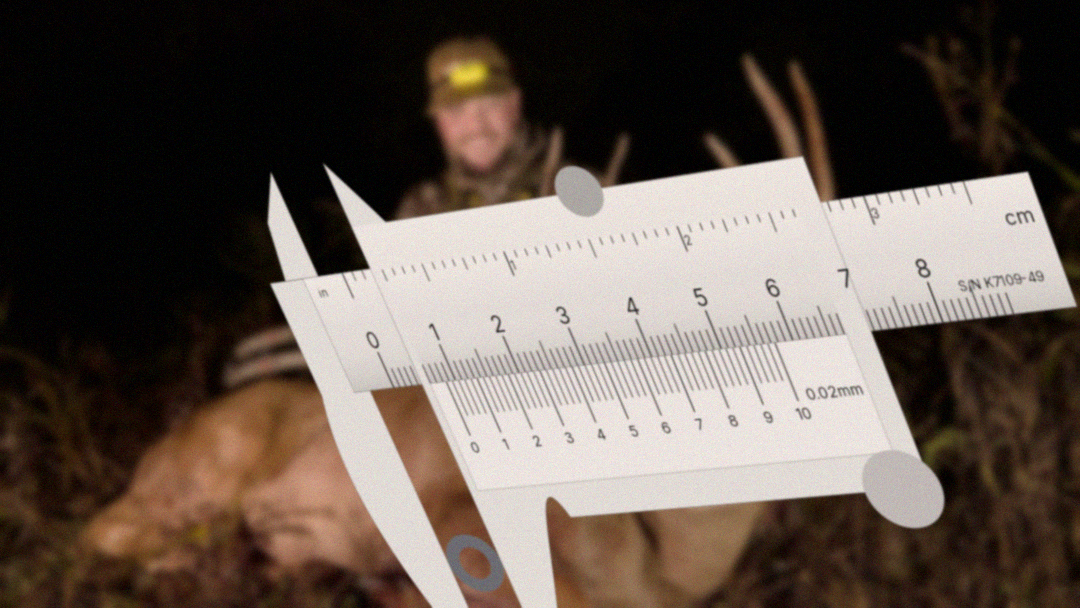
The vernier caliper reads 8.5mm
